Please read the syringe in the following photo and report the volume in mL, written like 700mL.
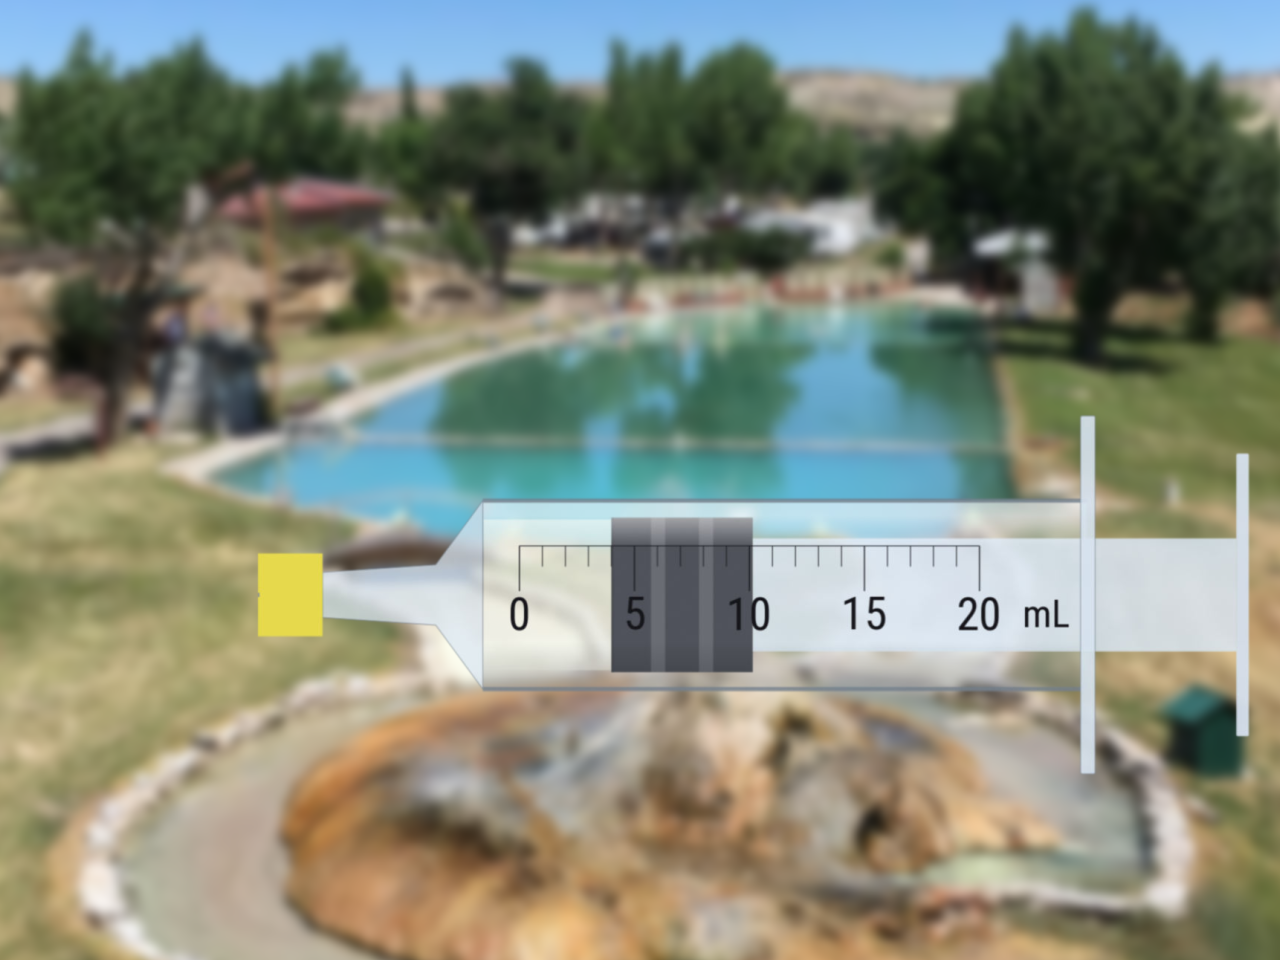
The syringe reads 4mL
